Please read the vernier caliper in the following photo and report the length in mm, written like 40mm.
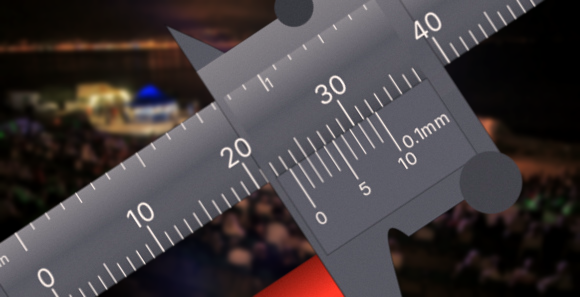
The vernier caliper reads 23.2mm
